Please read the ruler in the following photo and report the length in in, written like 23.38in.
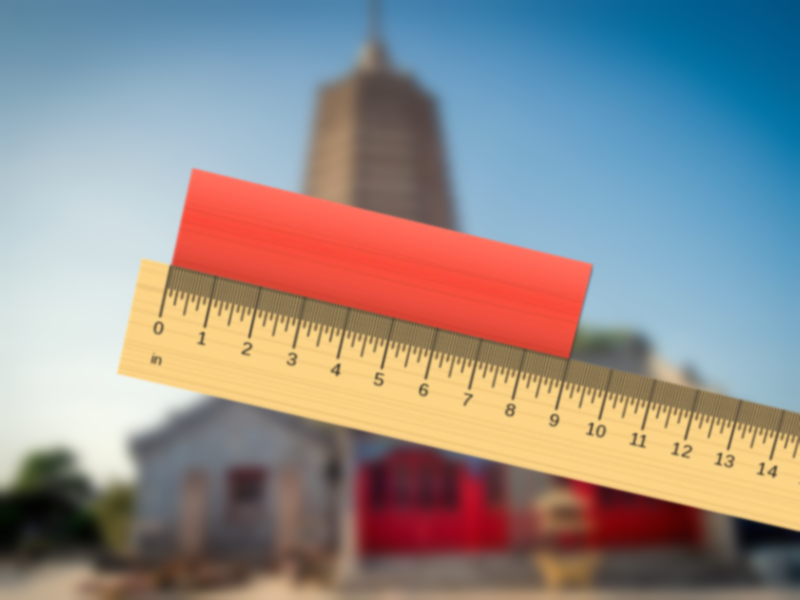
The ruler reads 9in
